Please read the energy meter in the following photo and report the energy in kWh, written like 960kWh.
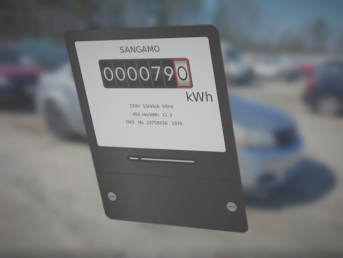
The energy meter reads 79.0kWh
